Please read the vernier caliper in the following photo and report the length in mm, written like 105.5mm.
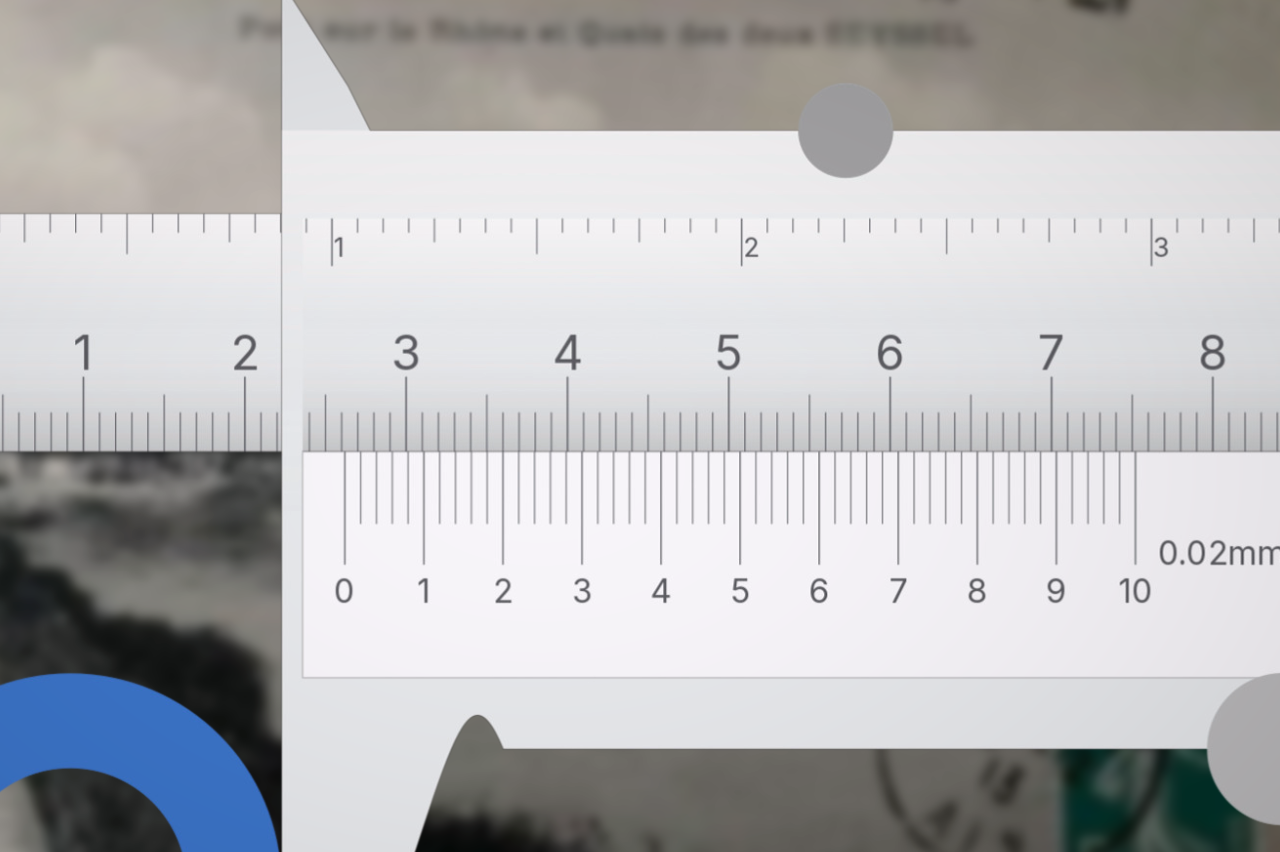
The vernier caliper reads 26.2mm
